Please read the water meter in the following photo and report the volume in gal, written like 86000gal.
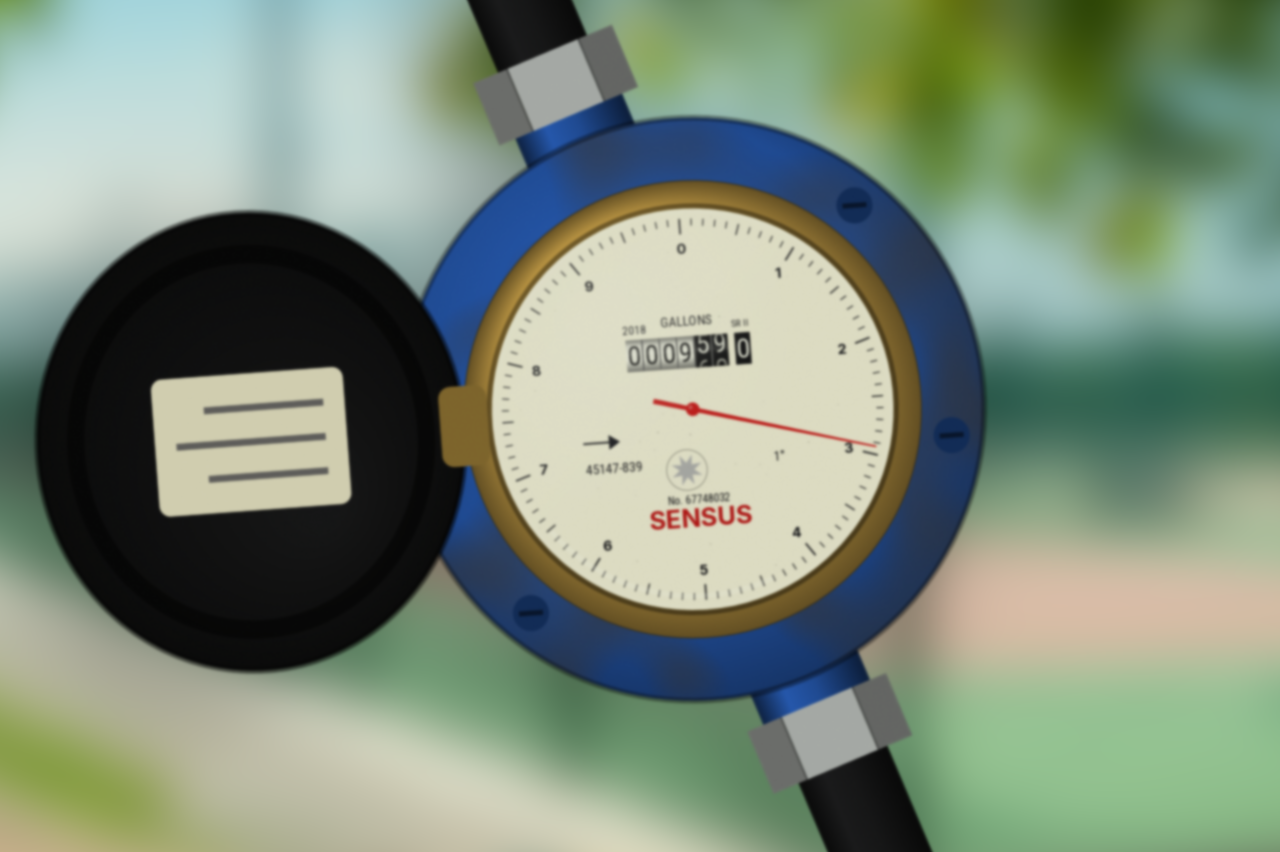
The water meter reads 9592.9gal
